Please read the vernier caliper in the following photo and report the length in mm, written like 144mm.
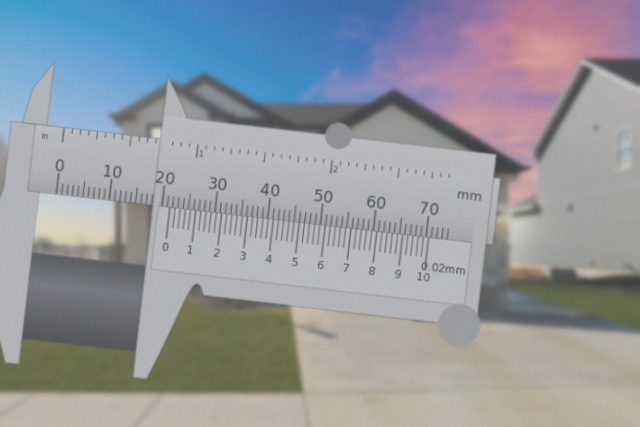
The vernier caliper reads 21.5mm
